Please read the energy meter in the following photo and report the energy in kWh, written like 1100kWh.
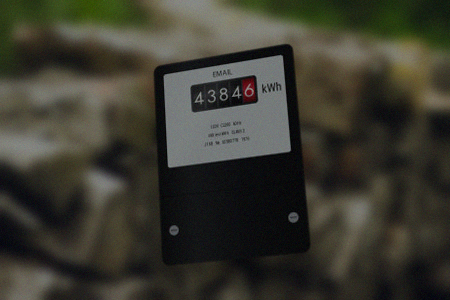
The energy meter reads 4384.6kWh
